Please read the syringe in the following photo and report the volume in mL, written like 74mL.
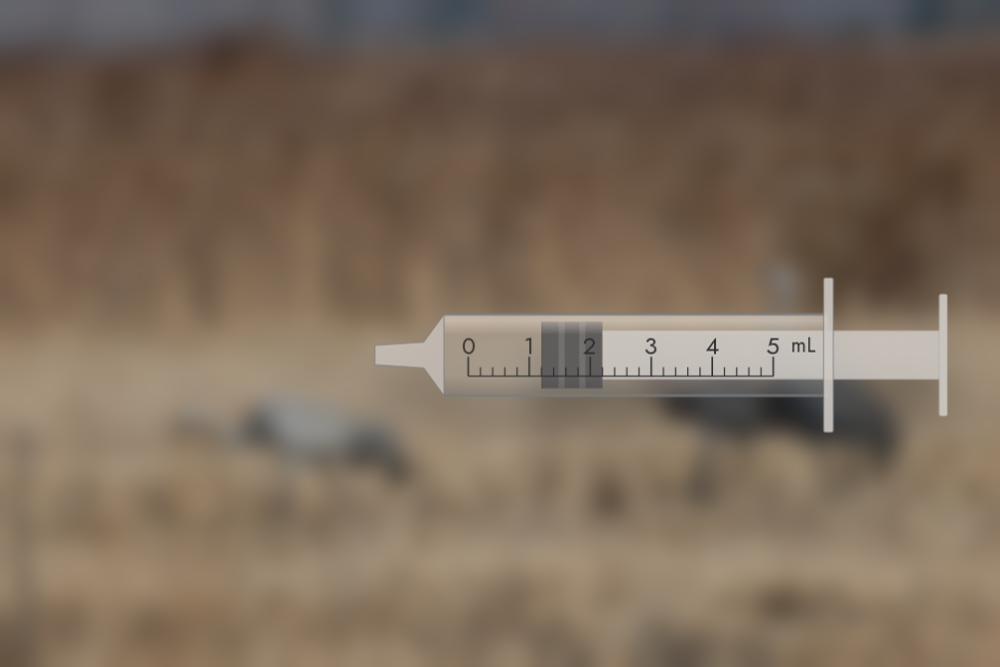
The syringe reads 1.2mL
